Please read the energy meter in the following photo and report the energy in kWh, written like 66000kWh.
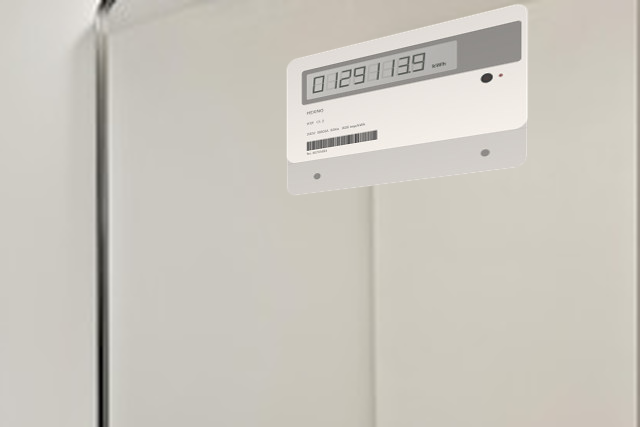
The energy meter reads 129113.9kWh
